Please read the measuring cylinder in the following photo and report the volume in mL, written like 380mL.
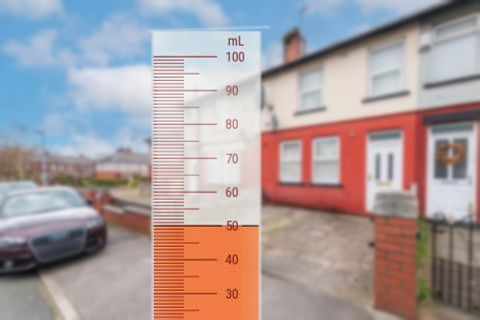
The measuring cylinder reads 50mL
